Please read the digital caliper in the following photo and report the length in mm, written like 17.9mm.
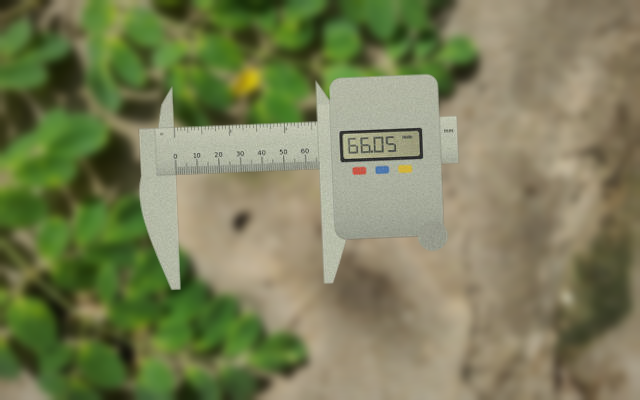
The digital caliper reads 66.05mm
